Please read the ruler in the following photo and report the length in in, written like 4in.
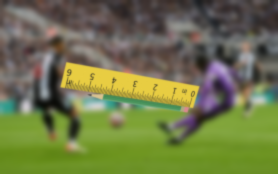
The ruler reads 5in
